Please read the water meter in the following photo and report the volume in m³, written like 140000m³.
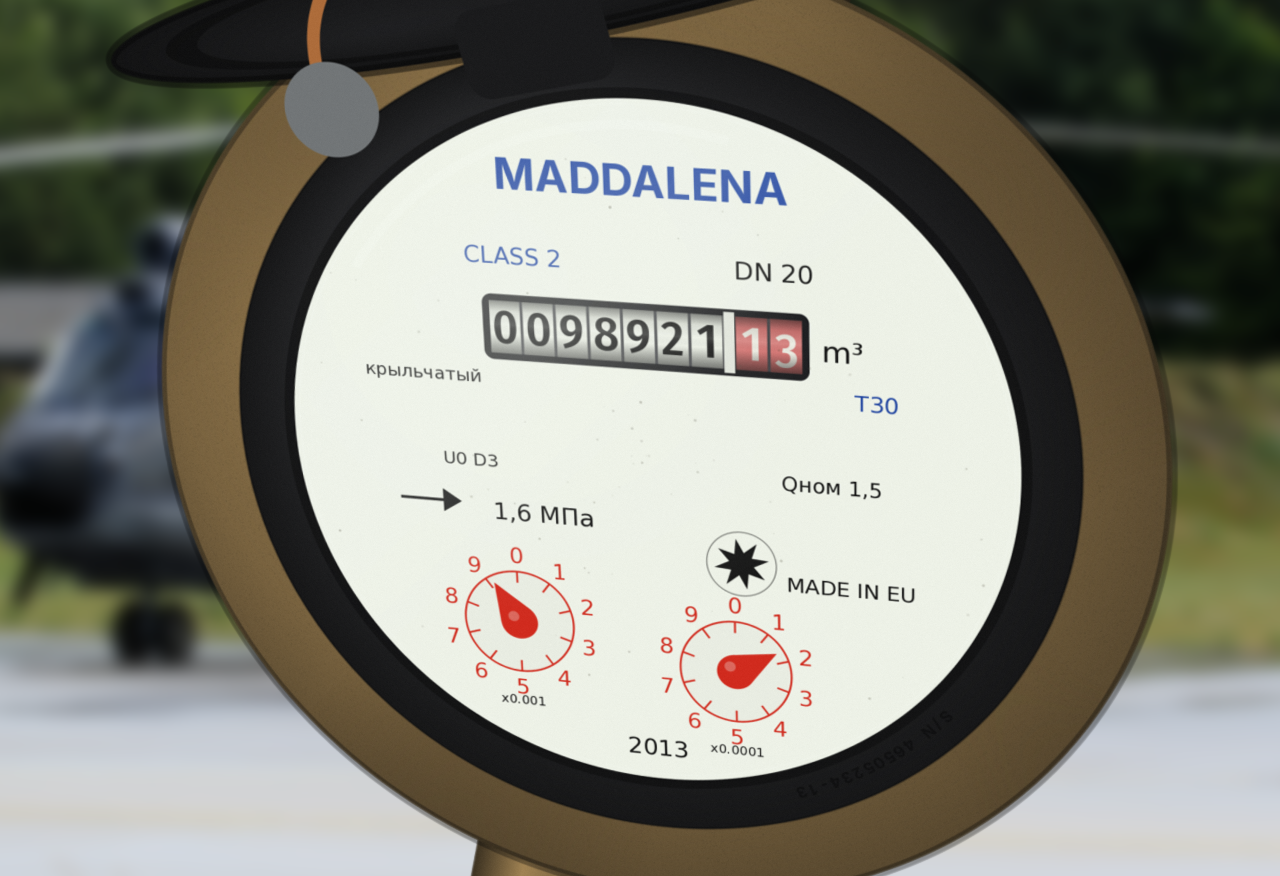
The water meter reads 98921.1291m³
